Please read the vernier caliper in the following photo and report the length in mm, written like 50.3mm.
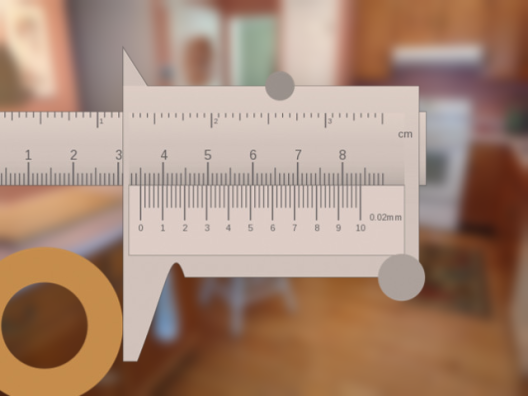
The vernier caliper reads 35.0mm
